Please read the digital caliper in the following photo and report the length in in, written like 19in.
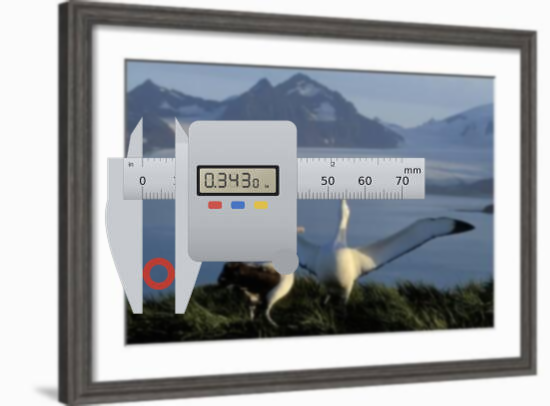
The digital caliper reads 0.3430in
